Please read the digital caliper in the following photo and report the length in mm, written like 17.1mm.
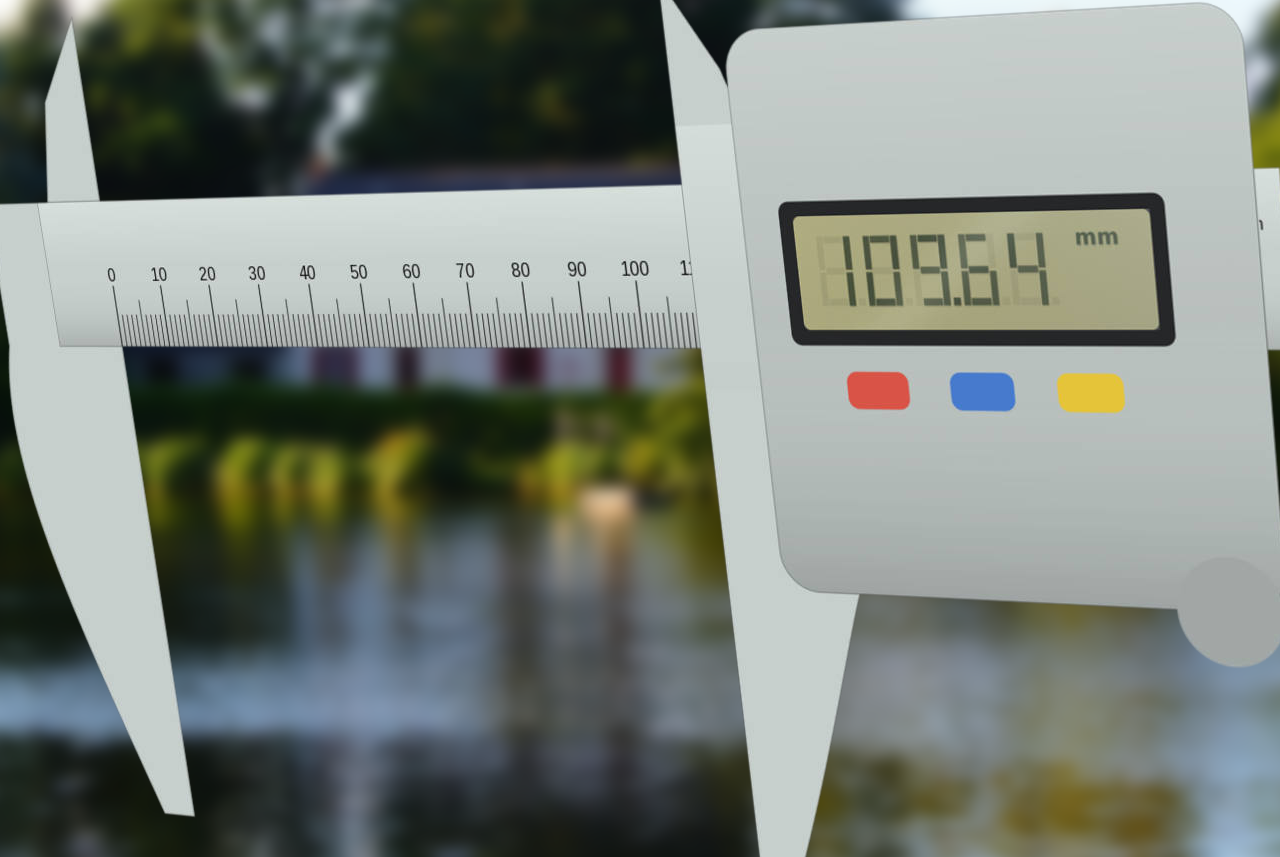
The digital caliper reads 109.64mm
